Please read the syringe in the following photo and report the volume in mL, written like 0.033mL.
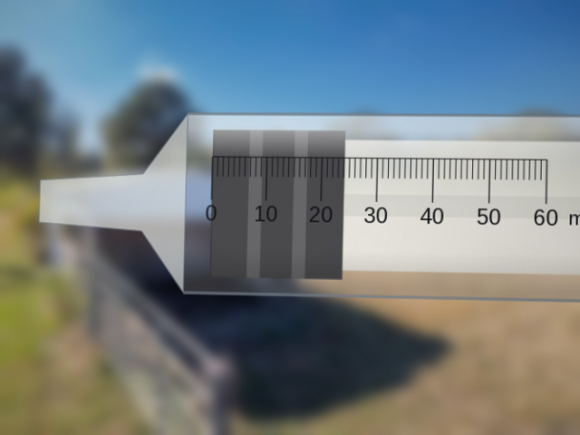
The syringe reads 0mL
